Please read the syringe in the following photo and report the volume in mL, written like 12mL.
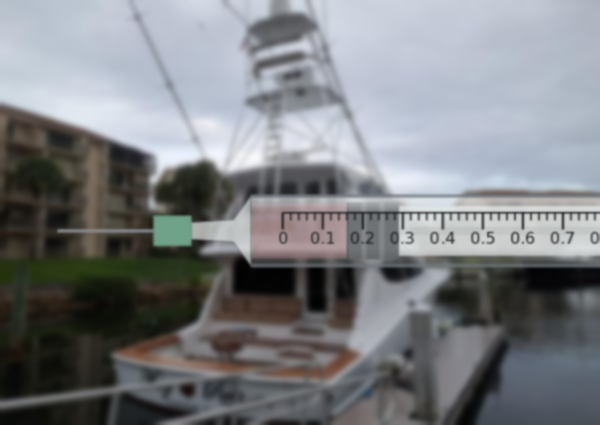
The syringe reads 0.16mL
